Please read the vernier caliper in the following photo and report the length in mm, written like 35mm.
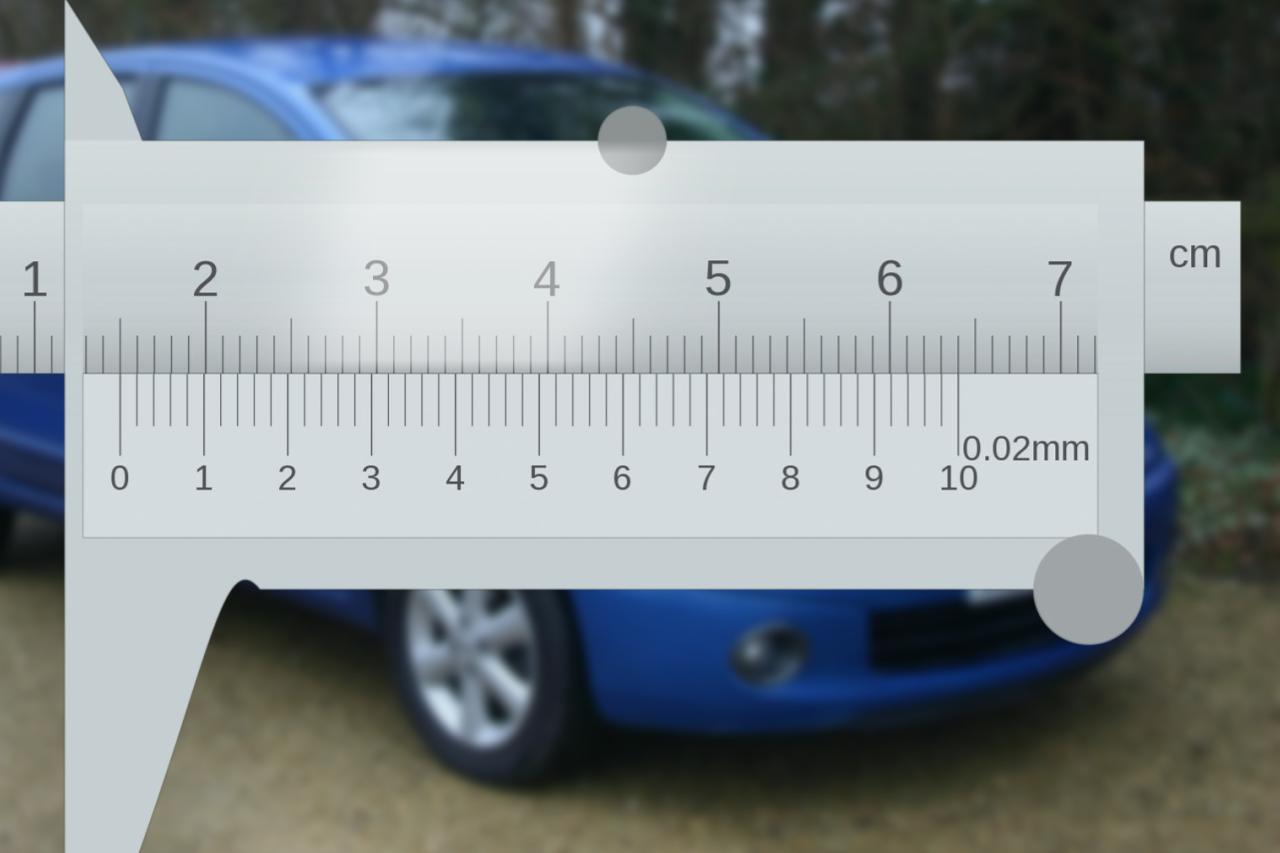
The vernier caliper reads 15.0mm
